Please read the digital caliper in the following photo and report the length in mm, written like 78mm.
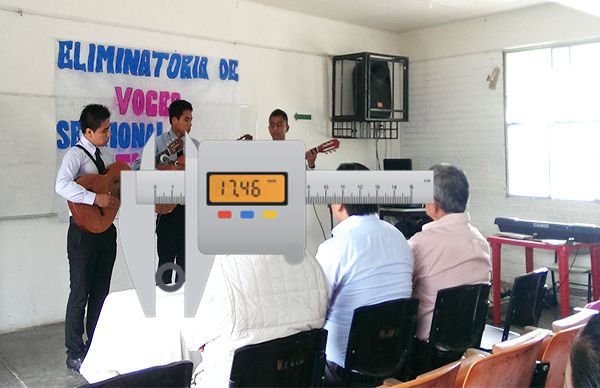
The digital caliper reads 17.46mm
